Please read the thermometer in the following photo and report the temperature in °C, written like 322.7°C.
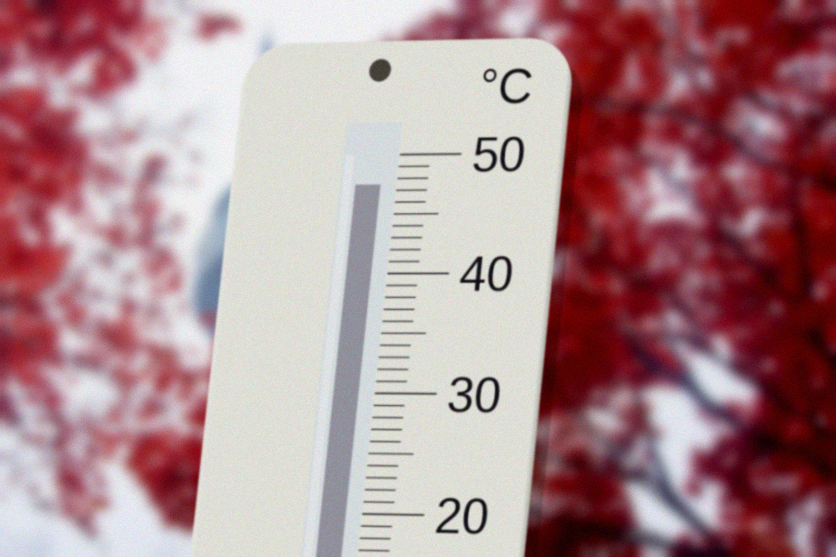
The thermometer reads 47.5°C
